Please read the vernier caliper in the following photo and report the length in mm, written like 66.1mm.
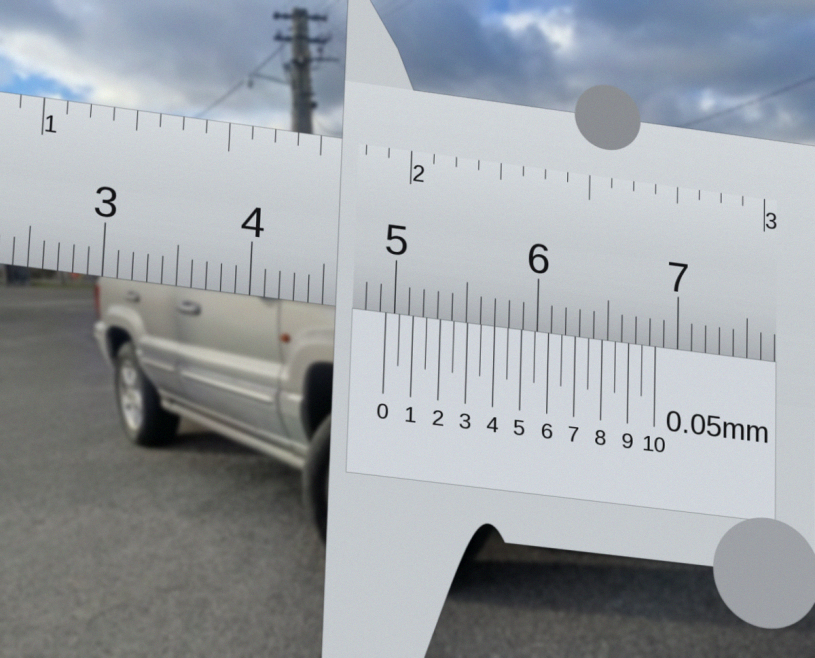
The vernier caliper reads 49.4mm
